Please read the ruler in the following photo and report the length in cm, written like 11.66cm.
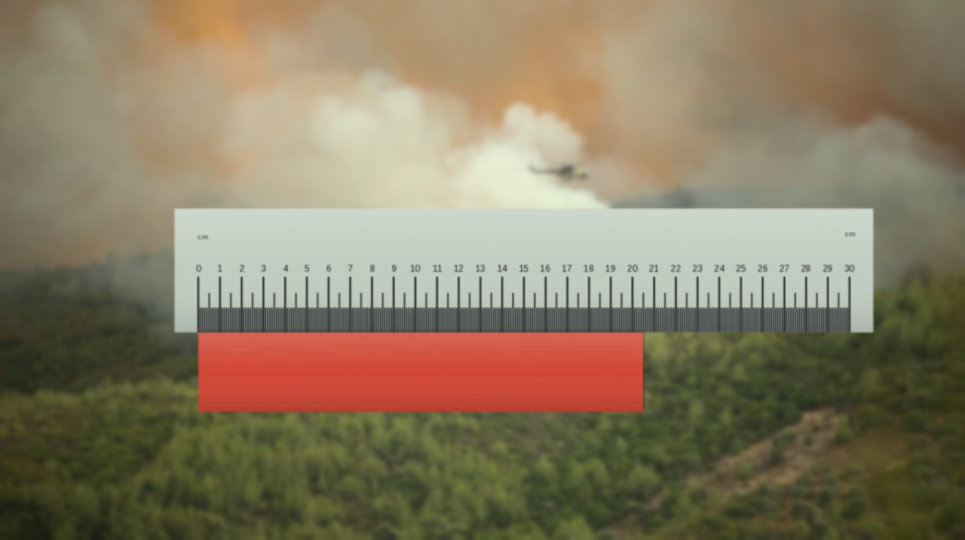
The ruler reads 20.5cm
